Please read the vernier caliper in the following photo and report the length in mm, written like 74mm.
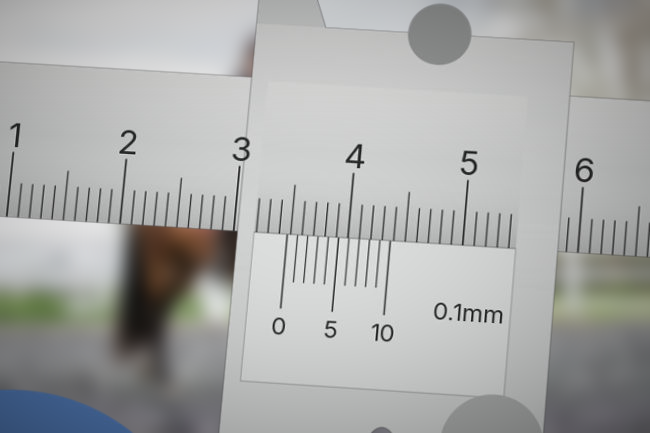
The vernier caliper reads 34.7mm
